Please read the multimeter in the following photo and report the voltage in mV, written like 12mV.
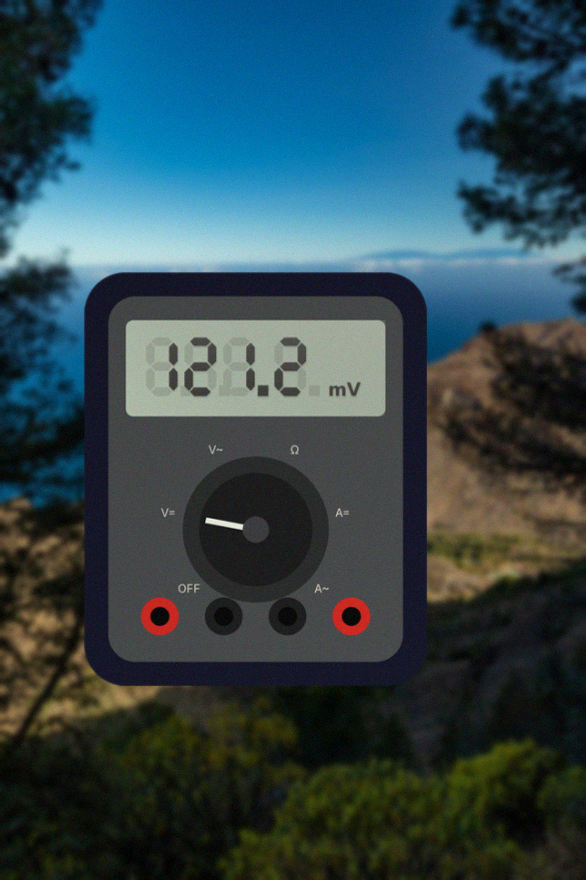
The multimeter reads 121.2mV
